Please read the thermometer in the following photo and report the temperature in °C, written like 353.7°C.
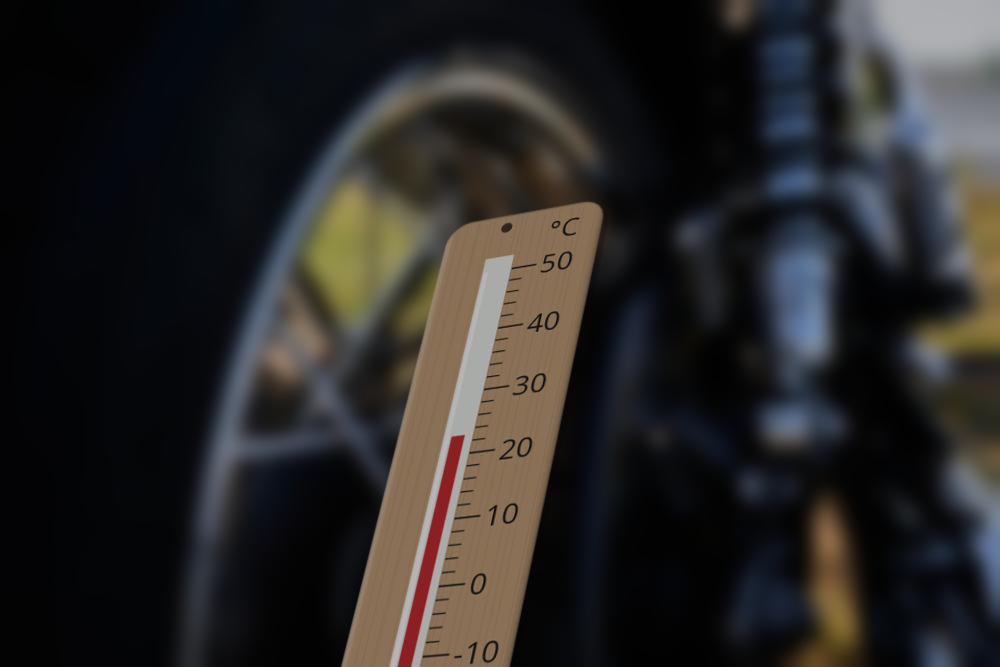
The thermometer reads 23°C
